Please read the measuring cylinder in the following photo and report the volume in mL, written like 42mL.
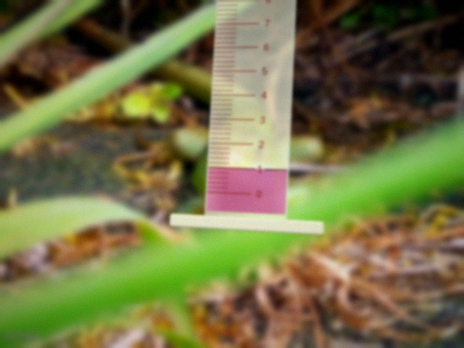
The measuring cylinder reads 1mL
